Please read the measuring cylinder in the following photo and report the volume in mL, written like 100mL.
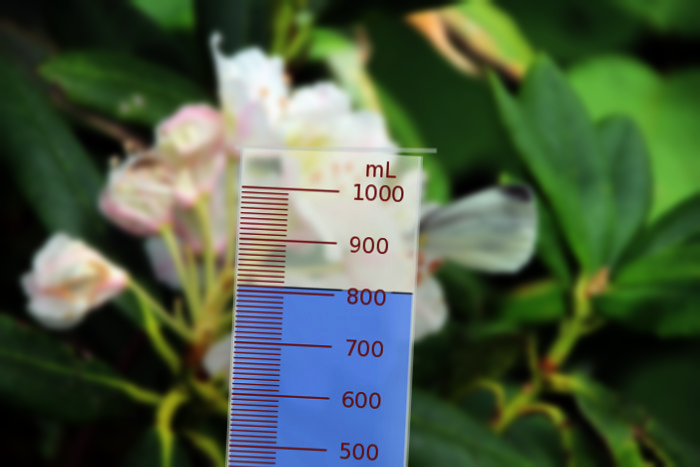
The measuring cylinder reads 810mL
